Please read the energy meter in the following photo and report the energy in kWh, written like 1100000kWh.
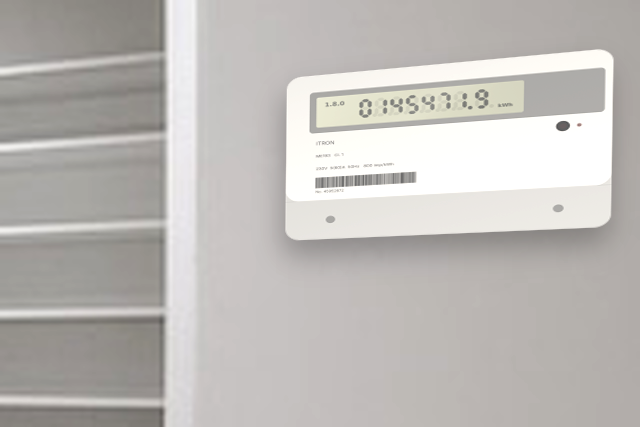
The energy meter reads 145471.9kWh
